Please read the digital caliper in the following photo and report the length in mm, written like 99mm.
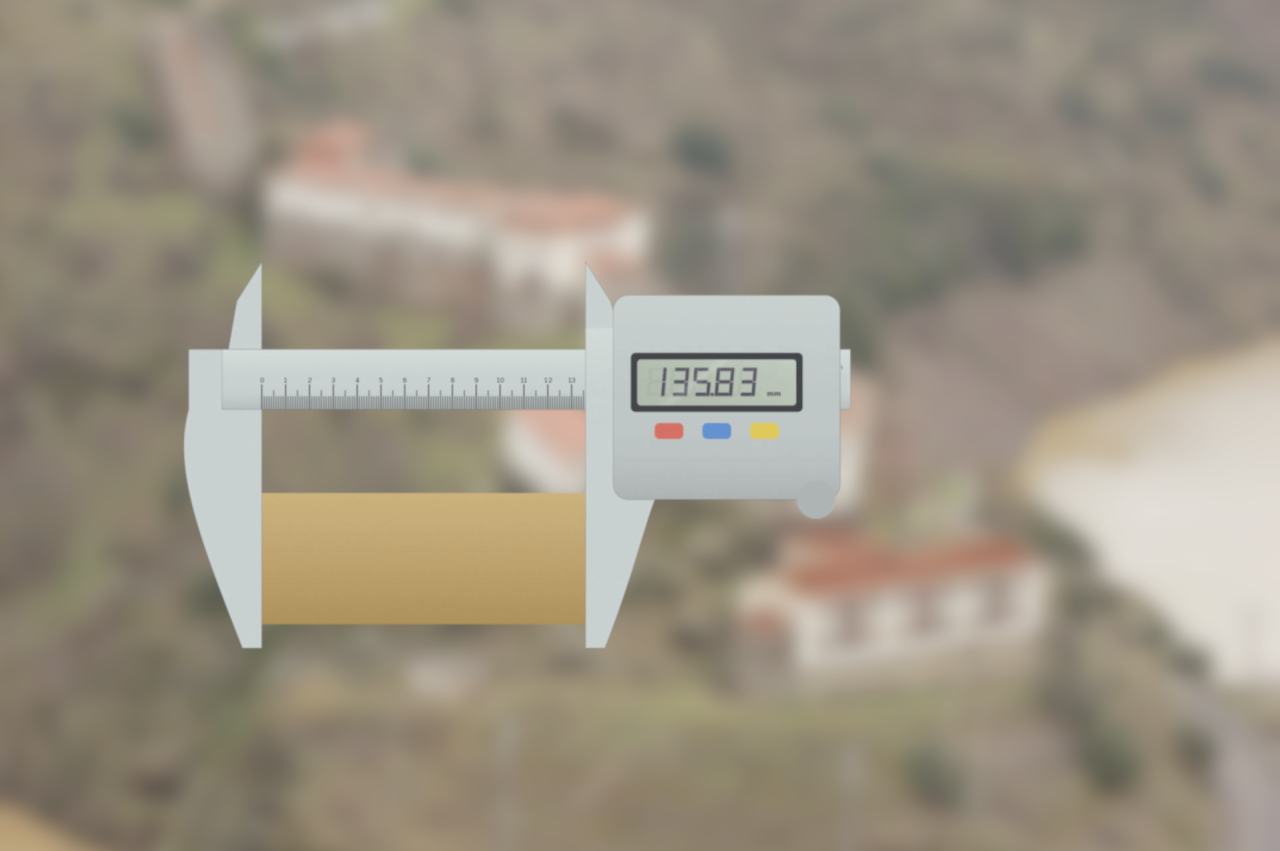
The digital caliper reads 135.83mm
